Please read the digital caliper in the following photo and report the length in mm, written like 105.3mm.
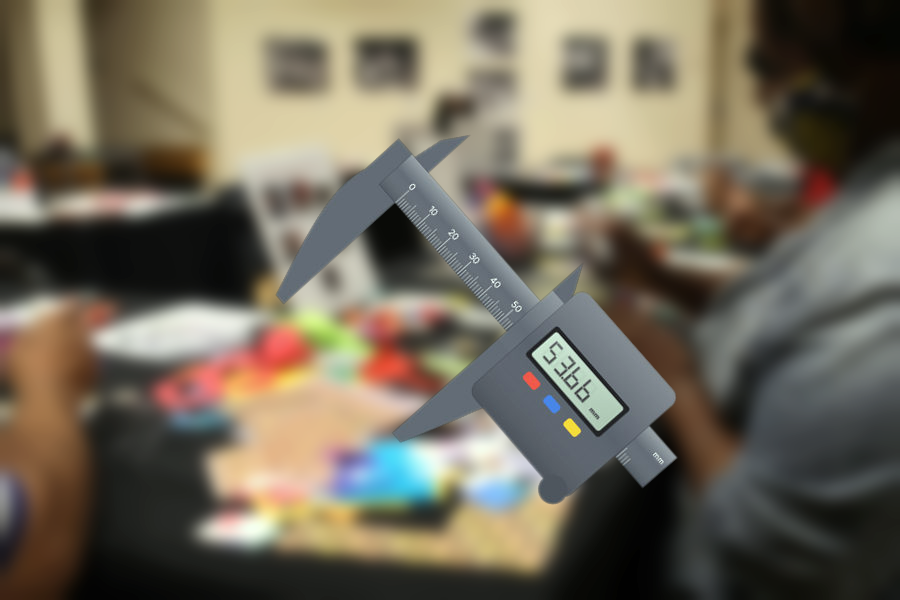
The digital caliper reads 53.66mm
